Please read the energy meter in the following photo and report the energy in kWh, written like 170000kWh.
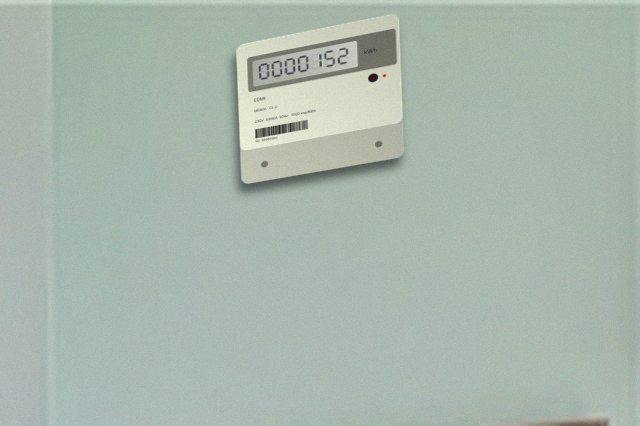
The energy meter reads 152kWh
